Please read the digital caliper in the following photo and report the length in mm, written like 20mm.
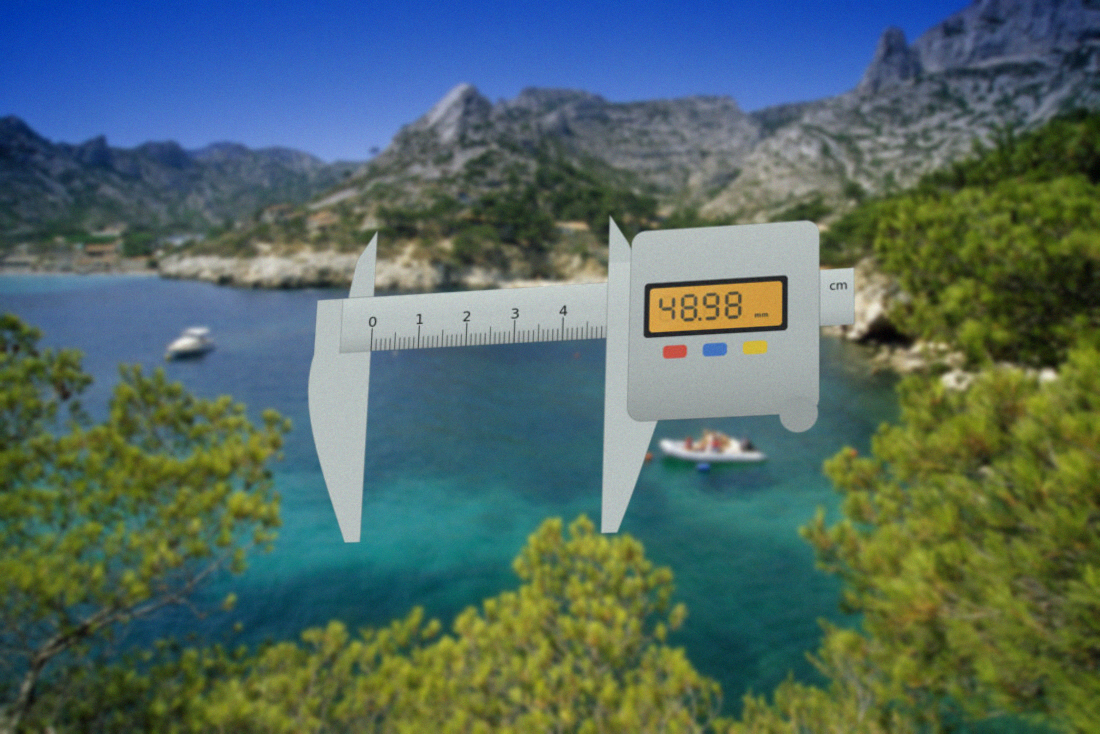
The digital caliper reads 48.98mm
